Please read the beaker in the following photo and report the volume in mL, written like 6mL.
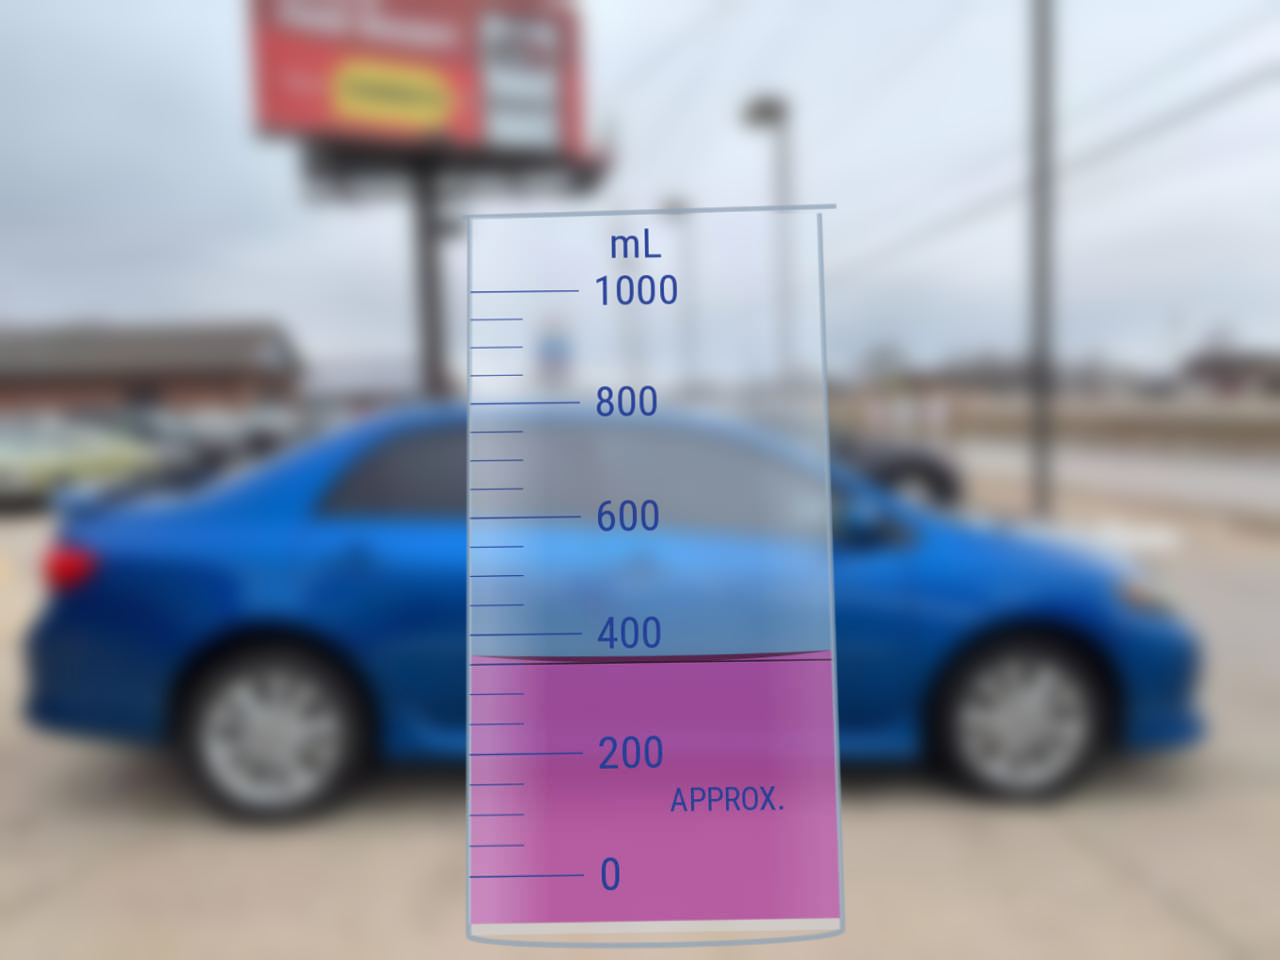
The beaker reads 350mL
